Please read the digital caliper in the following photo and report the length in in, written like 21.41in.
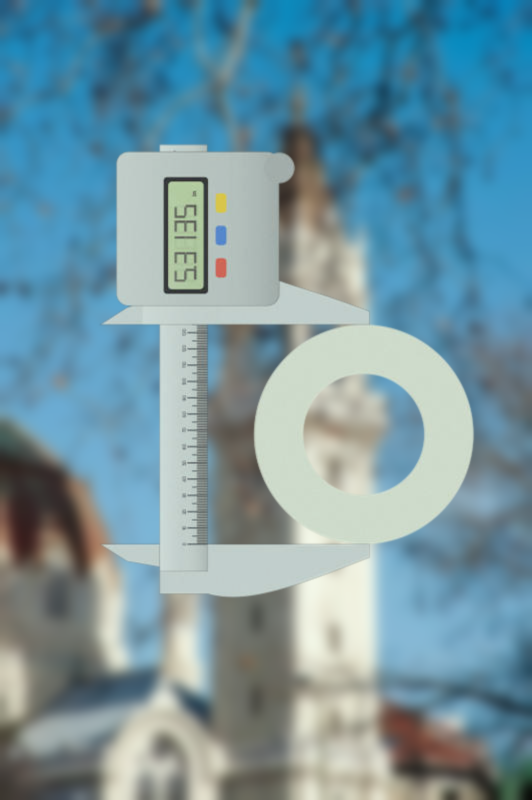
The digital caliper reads 5.3135in
